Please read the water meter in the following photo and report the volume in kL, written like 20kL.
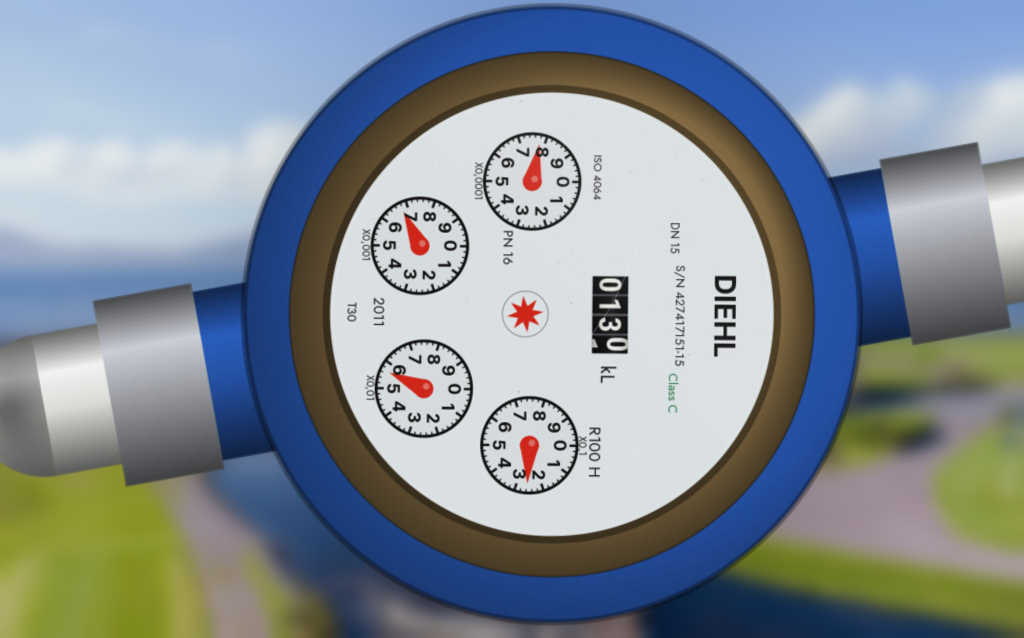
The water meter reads 130.2567kL
